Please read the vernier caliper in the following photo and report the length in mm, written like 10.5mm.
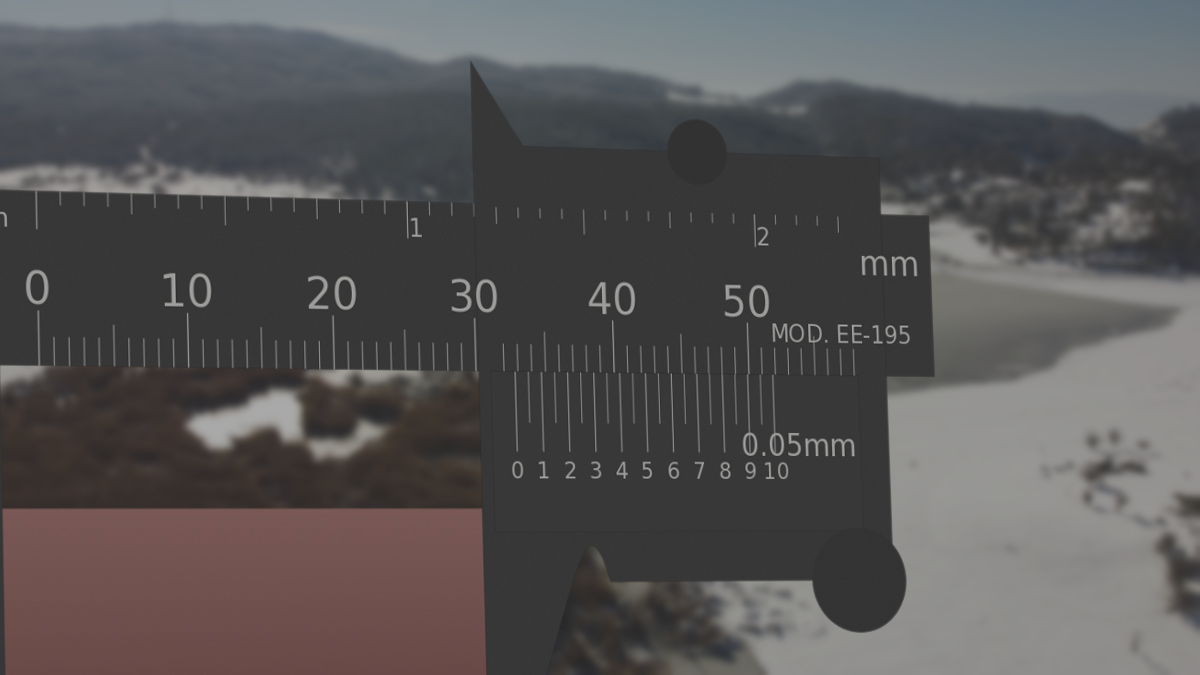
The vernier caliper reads 32.8mm
